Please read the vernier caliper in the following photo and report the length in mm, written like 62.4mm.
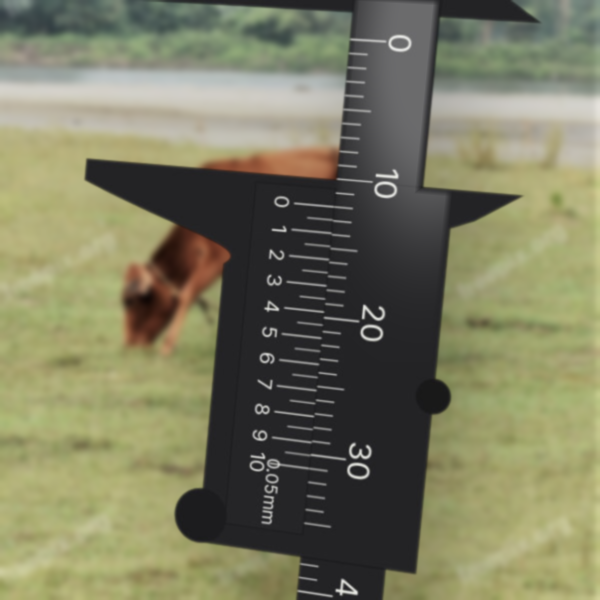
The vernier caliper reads 12.0mm
